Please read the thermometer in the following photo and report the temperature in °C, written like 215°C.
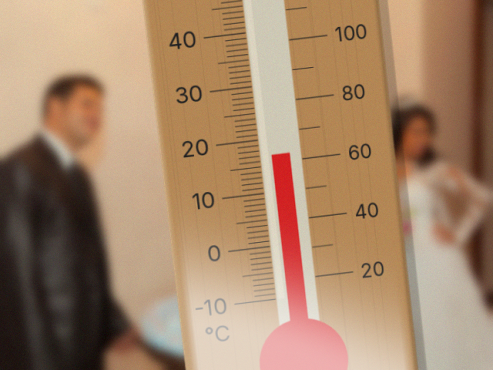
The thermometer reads 17°C
